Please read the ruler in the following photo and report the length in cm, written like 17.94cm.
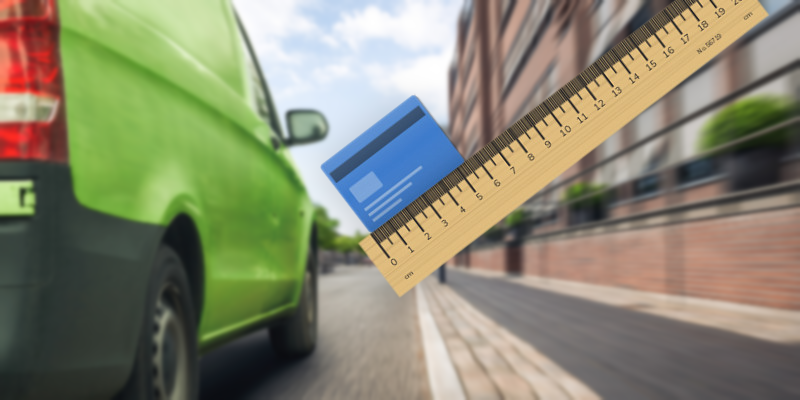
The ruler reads 5.5cm
